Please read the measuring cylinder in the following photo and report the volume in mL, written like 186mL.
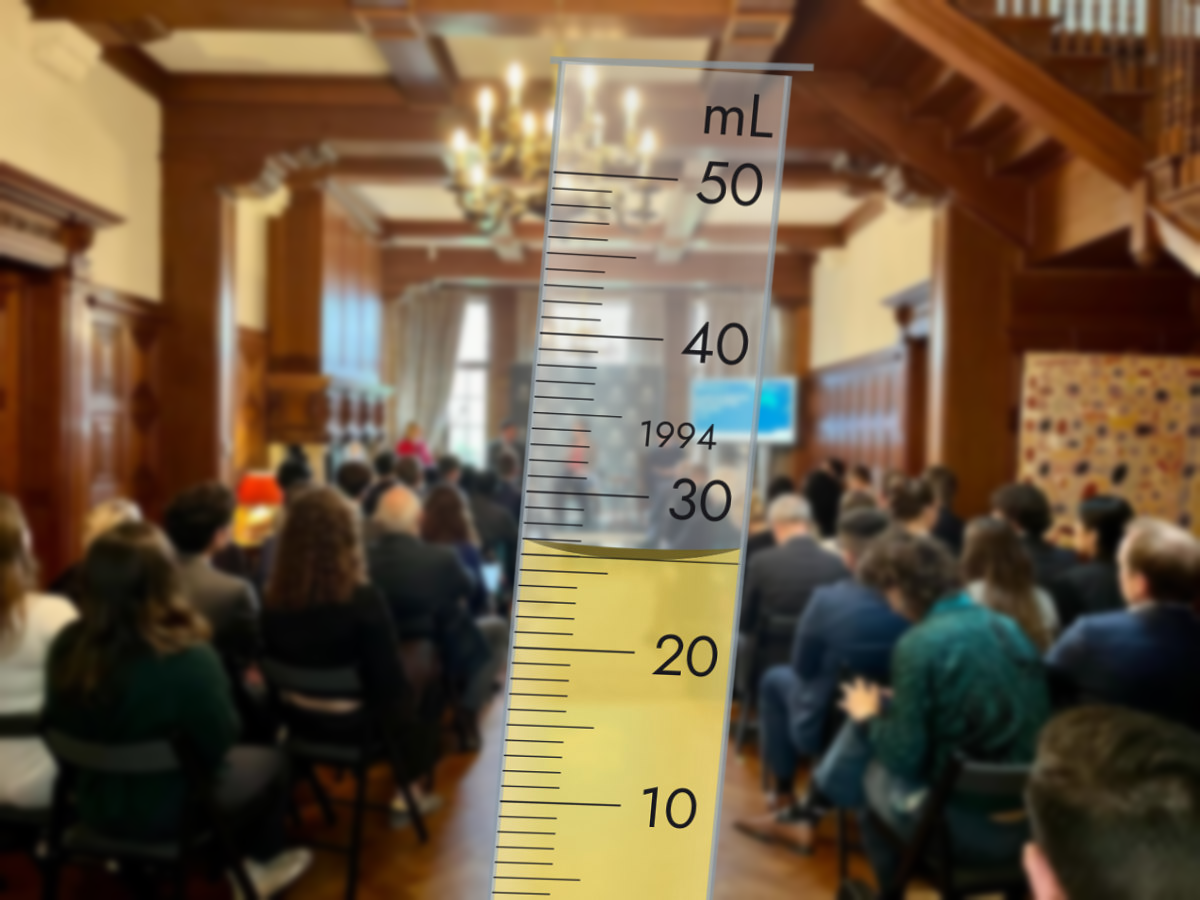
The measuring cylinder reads 26mL
